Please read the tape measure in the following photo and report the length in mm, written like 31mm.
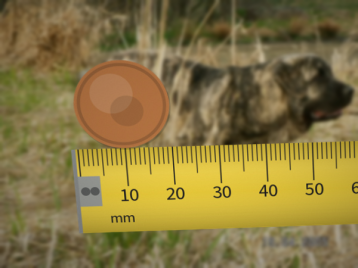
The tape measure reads 20mm
